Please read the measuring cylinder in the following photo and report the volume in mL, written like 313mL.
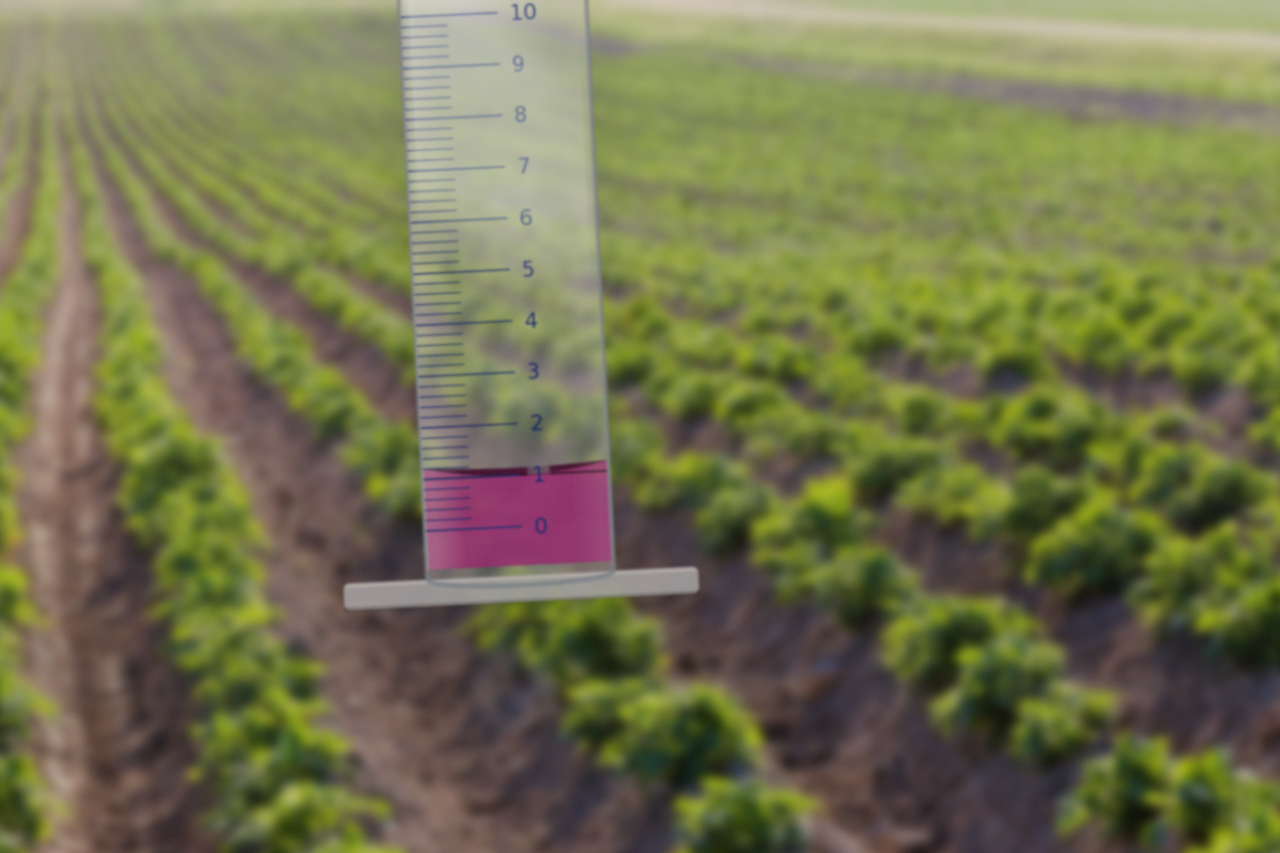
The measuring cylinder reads 1mL
